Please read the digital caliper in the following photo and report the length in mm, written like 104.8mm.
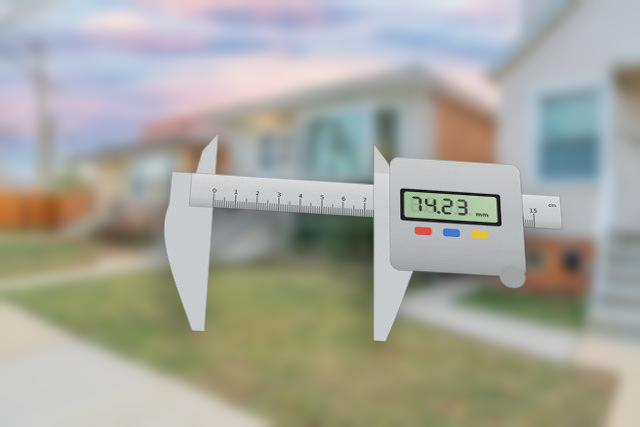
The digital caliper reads 74.23mm
